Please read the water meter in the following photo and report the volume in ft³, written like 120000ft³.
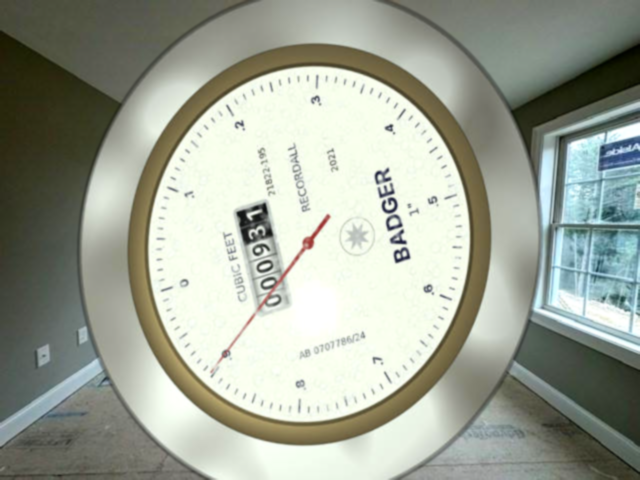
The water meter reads 930.90ft³
